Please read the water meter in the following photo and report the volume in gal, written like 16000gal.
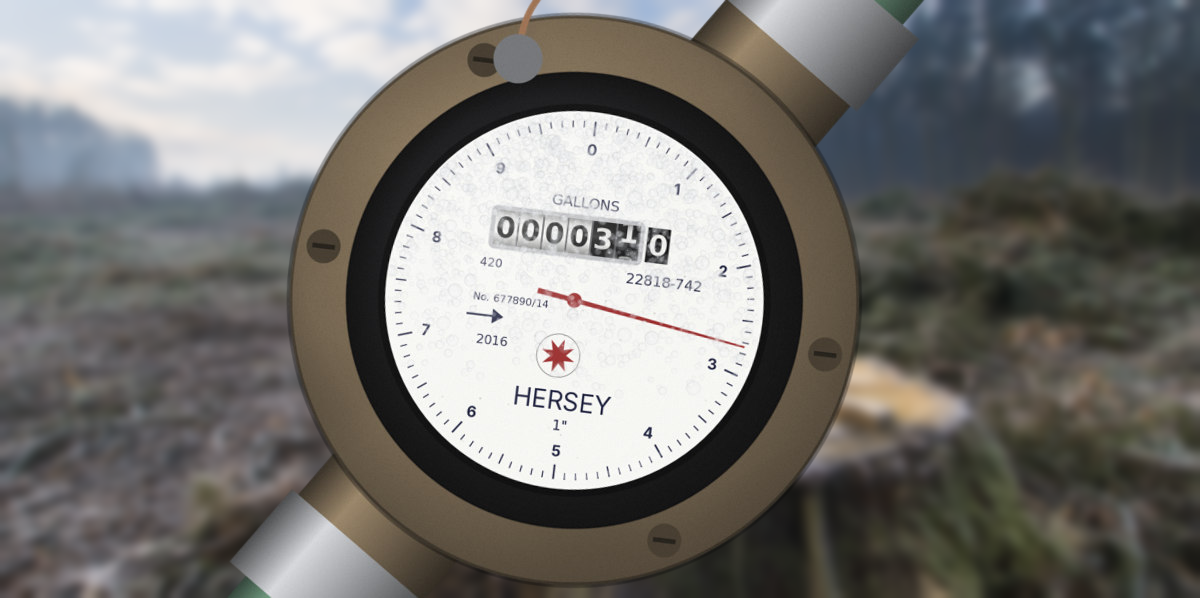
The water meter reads 312.7gal
